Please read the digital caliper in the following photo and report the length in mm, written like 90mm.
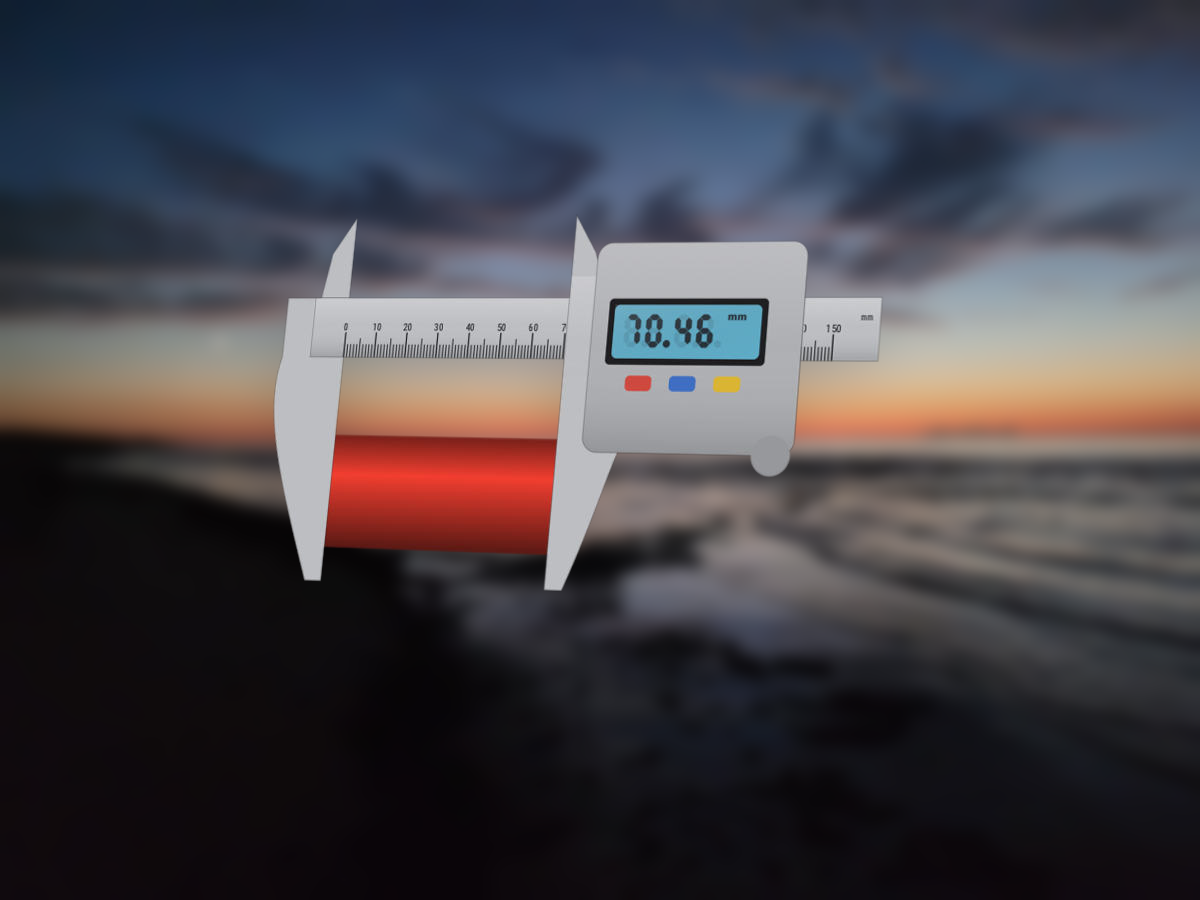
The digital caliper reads 70.46mm
